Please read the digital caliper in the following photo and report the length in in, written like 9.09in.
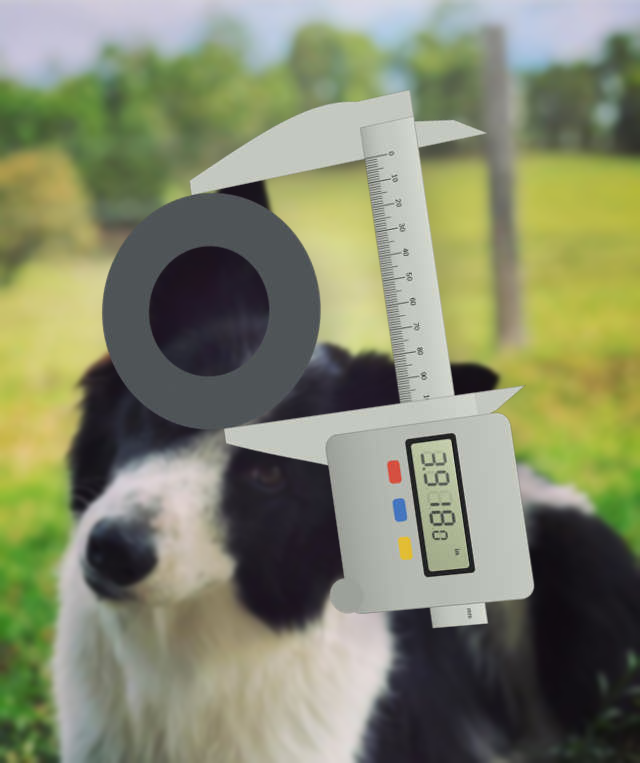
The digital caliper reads 3.9180in
